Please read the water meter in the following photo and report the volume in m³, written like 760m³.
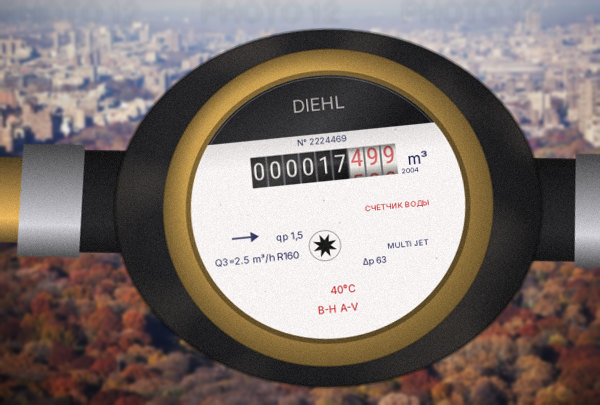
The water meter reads 17.499m³
